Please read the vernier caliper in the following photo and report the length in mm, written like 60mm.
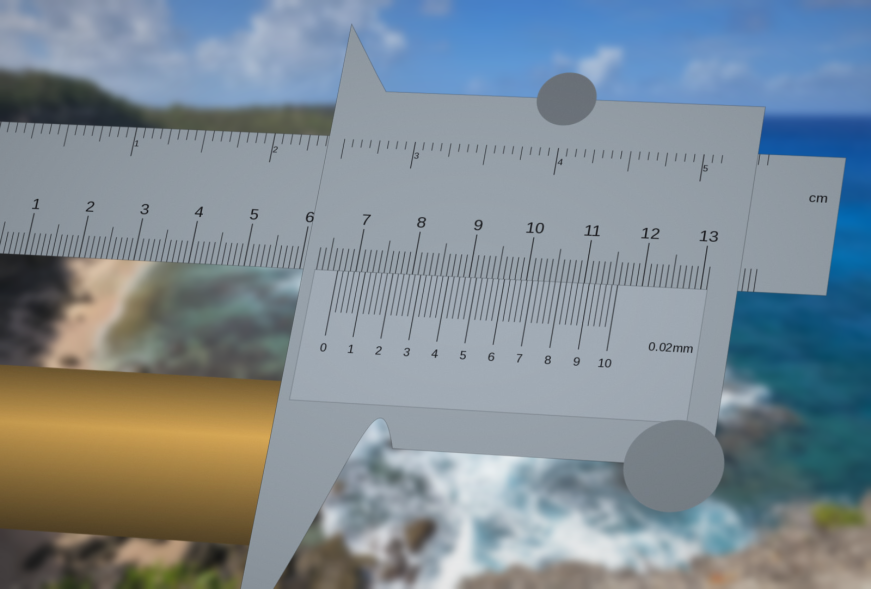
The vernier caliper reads 66.8mm
